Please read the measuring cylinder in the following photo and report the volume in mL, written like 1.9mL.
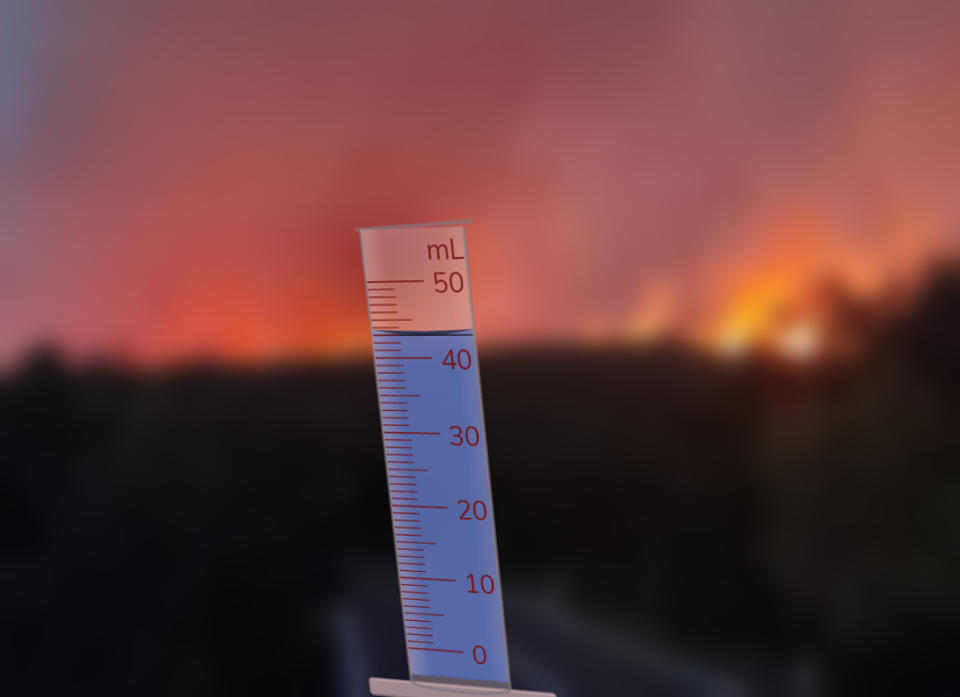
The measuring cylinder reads 43mL
